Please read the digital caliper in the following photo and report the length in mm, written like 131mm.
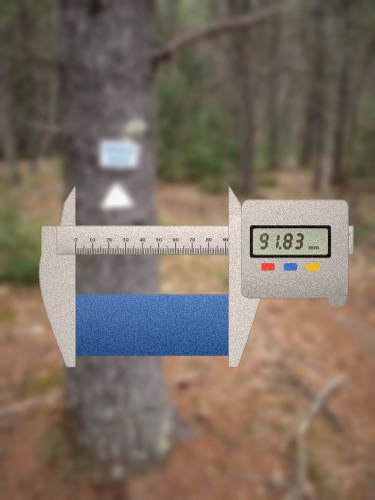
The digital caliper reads 91.83mm
